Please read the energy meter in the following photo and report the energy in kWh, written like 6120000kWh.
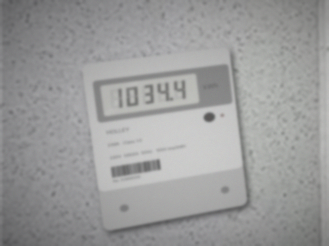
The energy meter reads 1034.4kWh
